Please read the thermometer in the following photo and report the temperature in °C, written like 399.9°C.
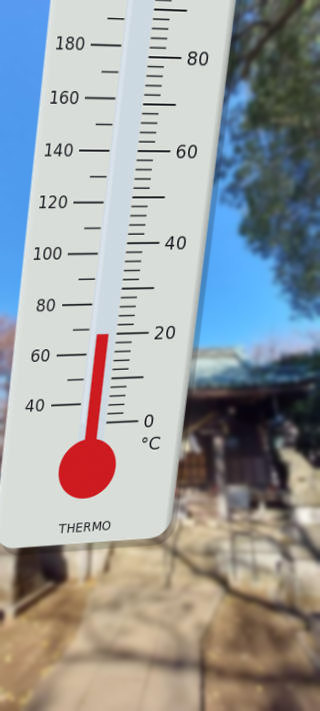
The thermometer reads 20°C
